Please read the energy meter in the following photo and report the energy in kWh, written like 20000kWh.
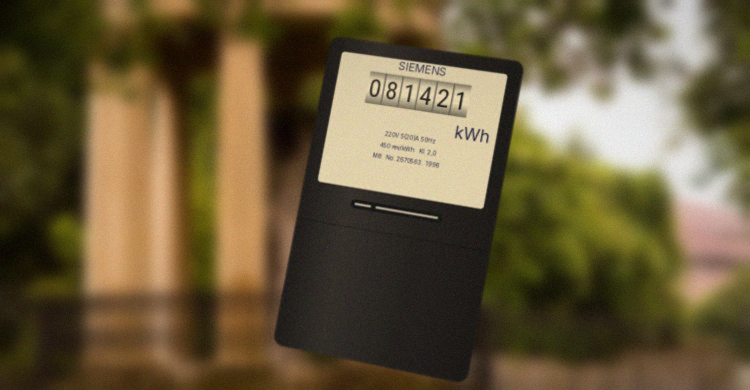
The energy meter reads 81421kWh
